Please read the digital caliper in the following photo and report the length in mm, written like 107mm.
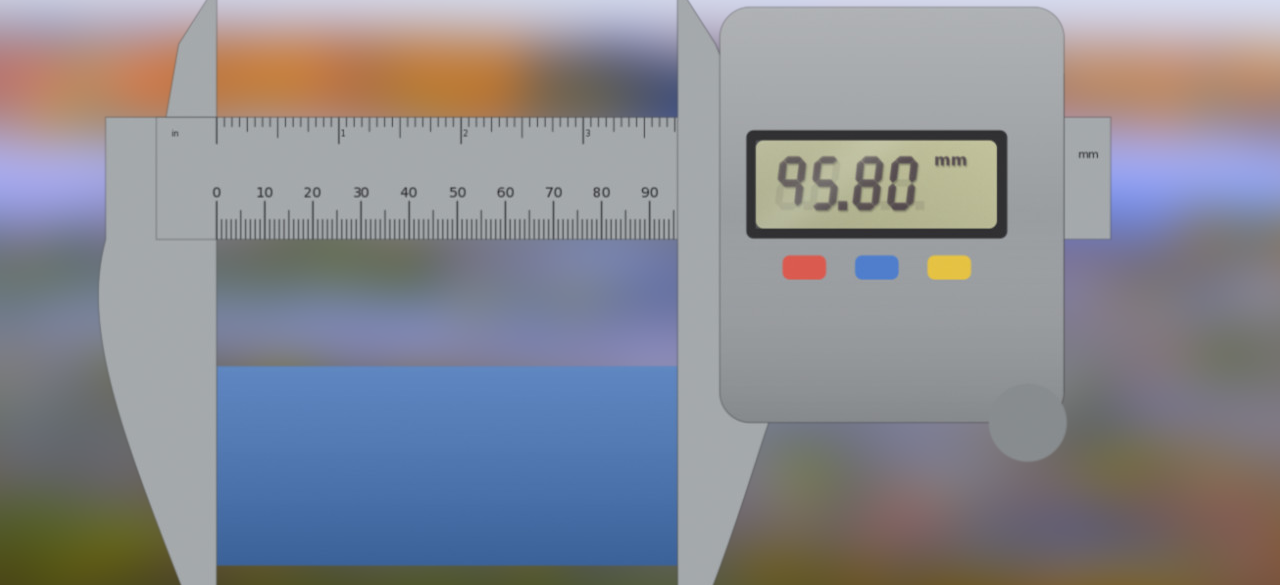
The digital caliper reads 95.80mm
